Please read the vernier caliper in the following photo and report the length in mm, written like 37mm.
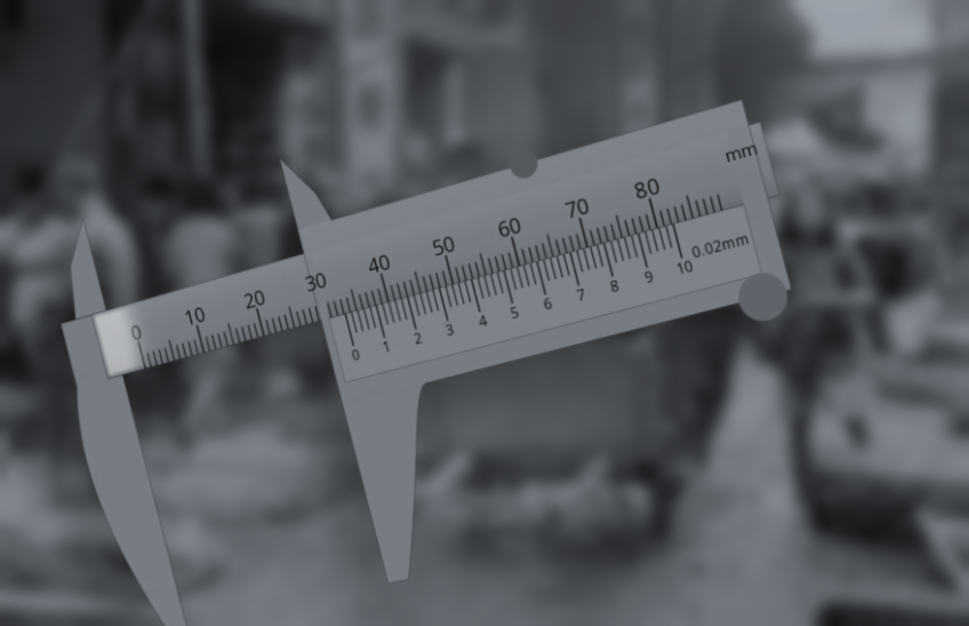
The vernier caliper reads 33.2mm
